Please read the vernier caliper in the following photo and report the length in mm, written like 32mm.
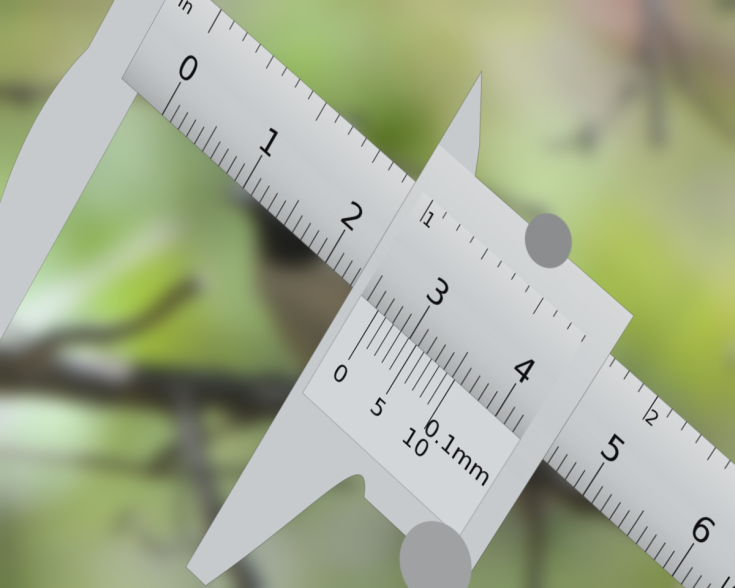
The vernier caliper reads 26.3mm
